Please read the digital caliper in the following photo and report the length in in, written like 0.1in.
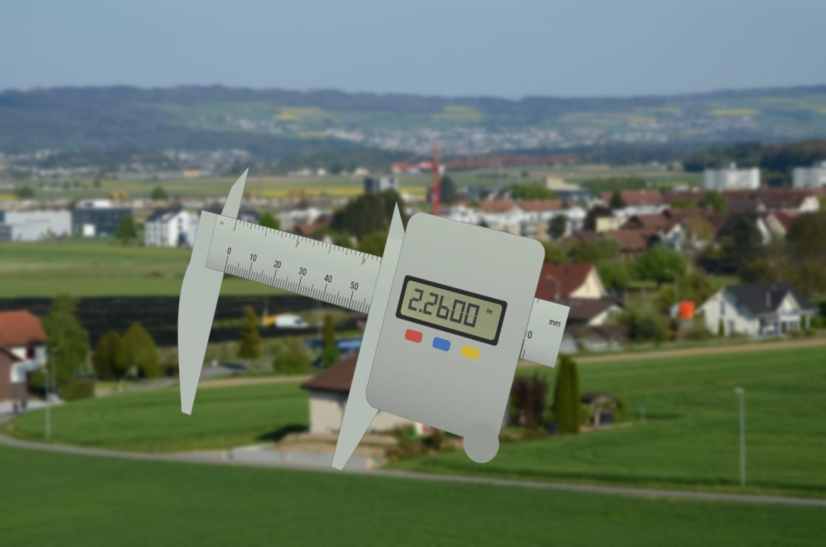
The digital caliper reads 2.2600in
